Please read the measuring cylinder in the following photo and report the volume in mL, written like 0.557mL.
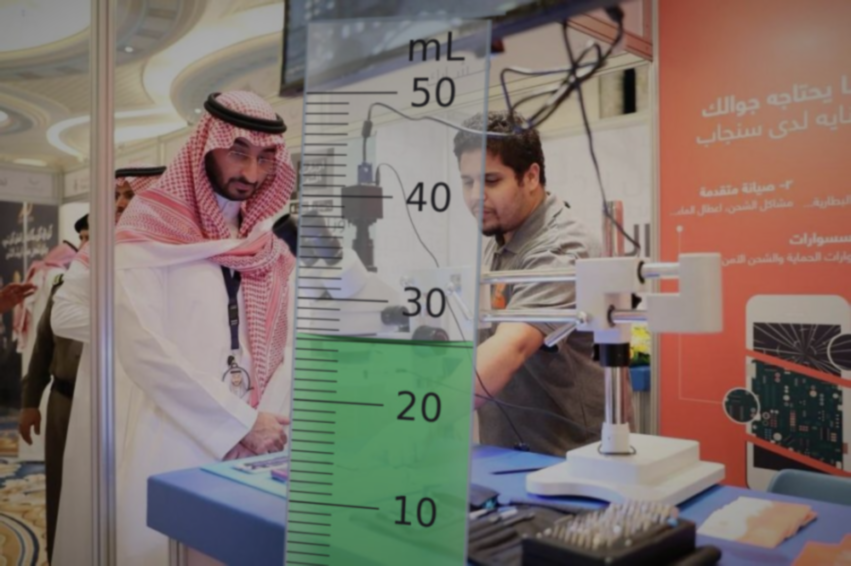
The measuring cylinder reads 26mL
